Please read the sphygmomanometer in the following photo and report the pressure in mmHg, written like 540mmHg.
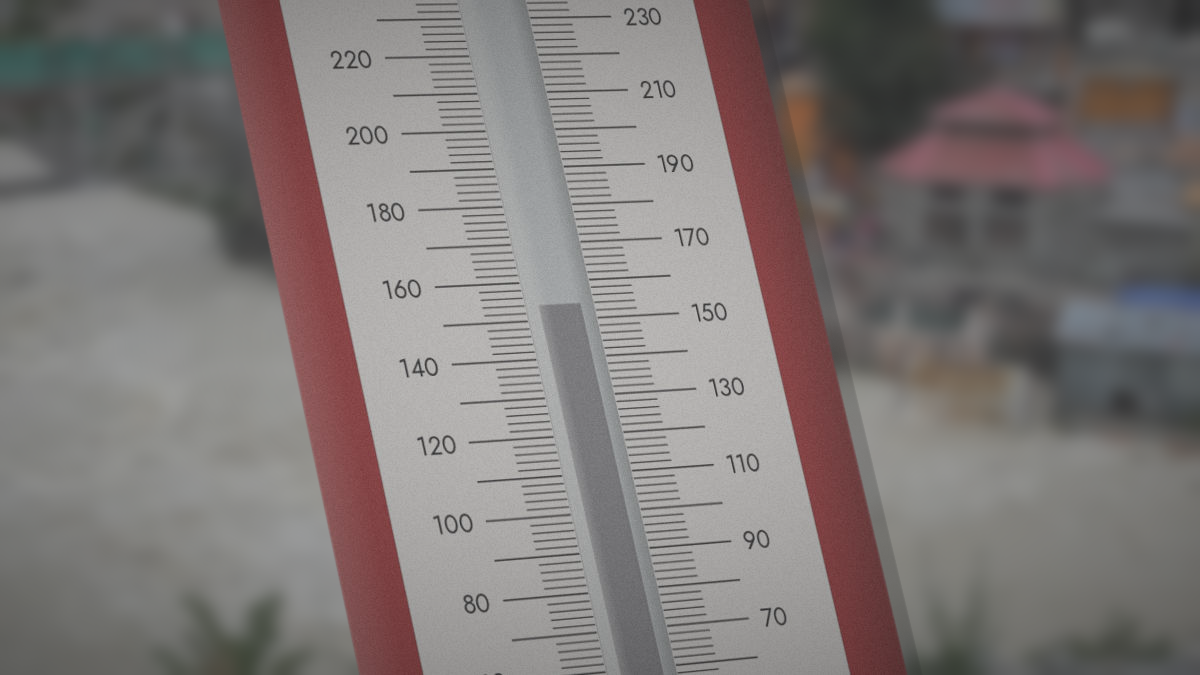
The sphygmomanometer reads 154mmHg
